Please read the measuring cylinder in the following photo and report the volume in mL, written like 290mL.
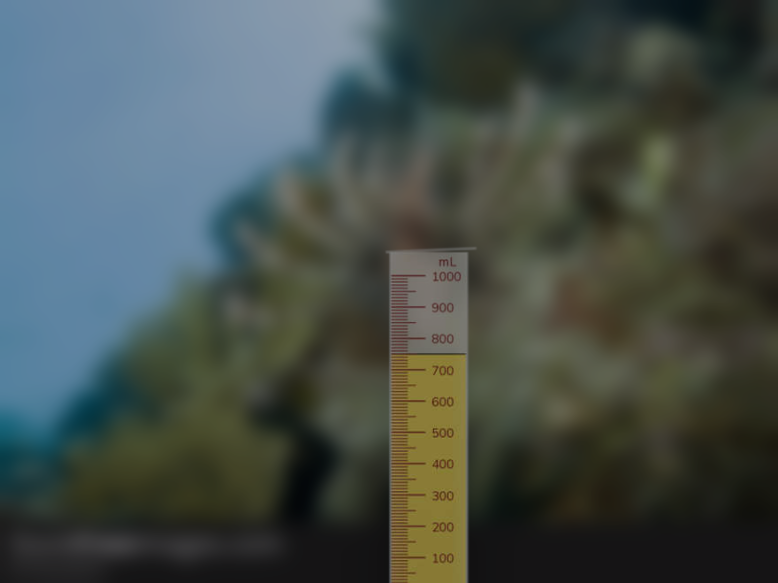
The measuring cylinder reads 750mL
